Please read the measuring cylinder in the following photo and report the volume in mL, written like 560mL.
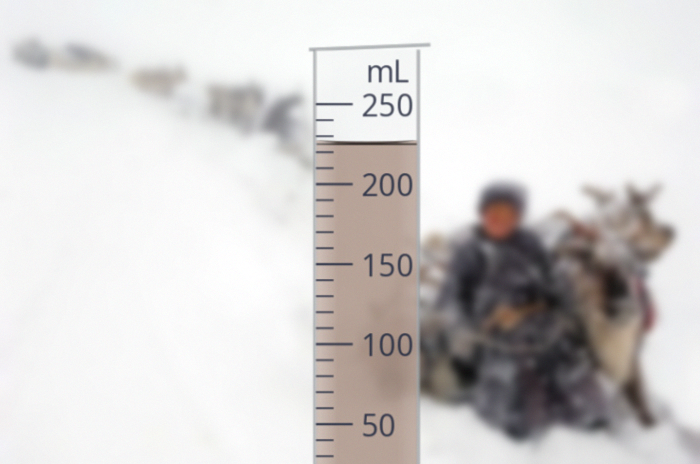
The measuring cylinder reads 225mL
